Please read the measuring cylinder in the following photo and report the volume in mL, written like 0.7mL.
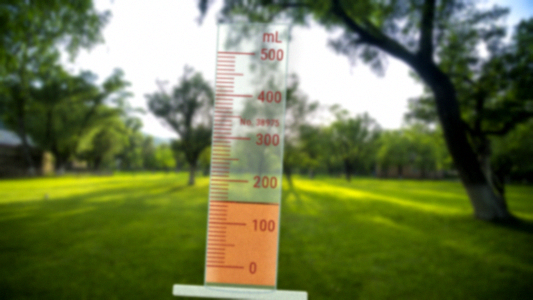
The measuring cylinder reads 150mL
